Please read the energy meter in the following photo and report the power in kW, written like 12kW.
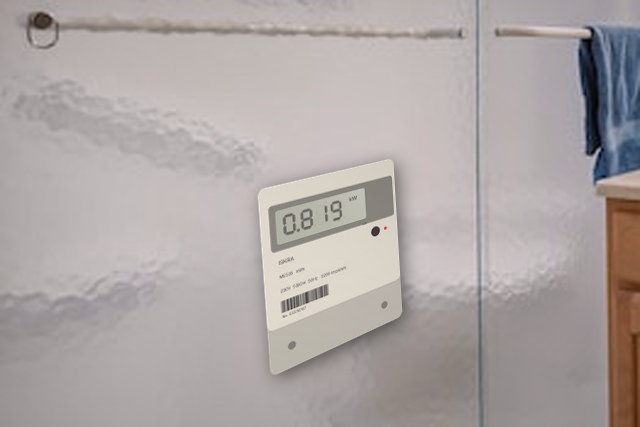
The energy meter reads 0.819kW
